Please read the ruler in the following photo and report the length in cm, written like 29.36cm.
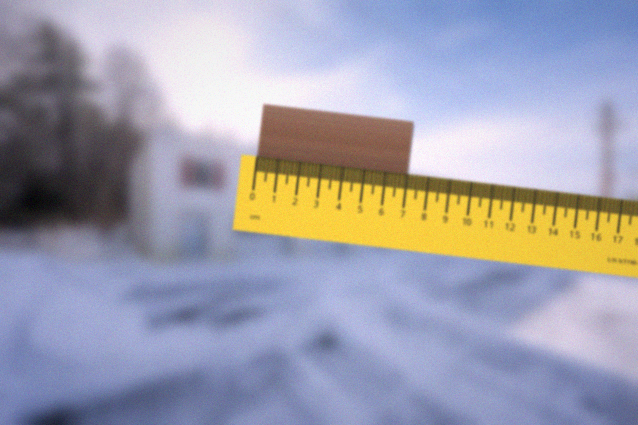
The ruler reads 7cm
